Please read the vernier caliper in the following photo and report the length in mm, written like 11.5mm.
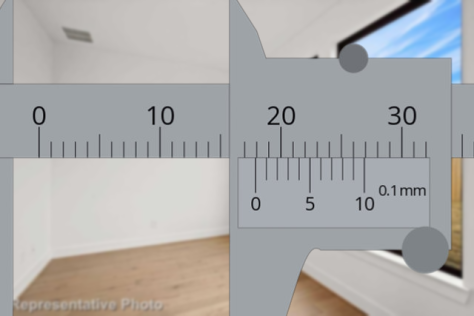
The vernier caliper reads 17.9mm
